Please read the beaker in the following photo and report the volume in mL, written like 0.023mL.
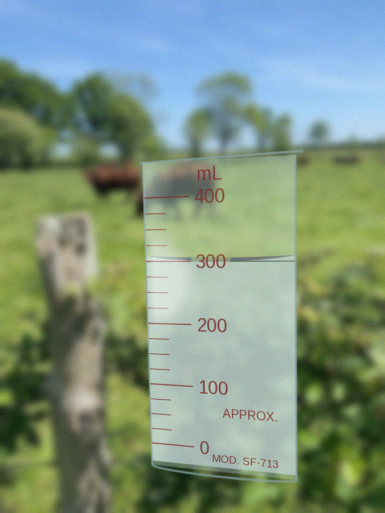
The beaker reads 300mL
